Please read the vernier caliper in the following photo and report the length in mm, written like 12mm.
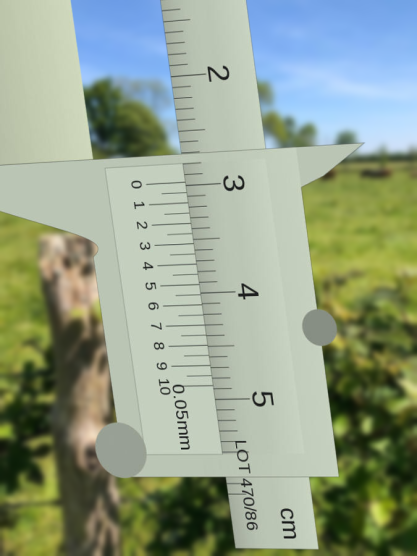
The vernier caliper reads 29.7mm
